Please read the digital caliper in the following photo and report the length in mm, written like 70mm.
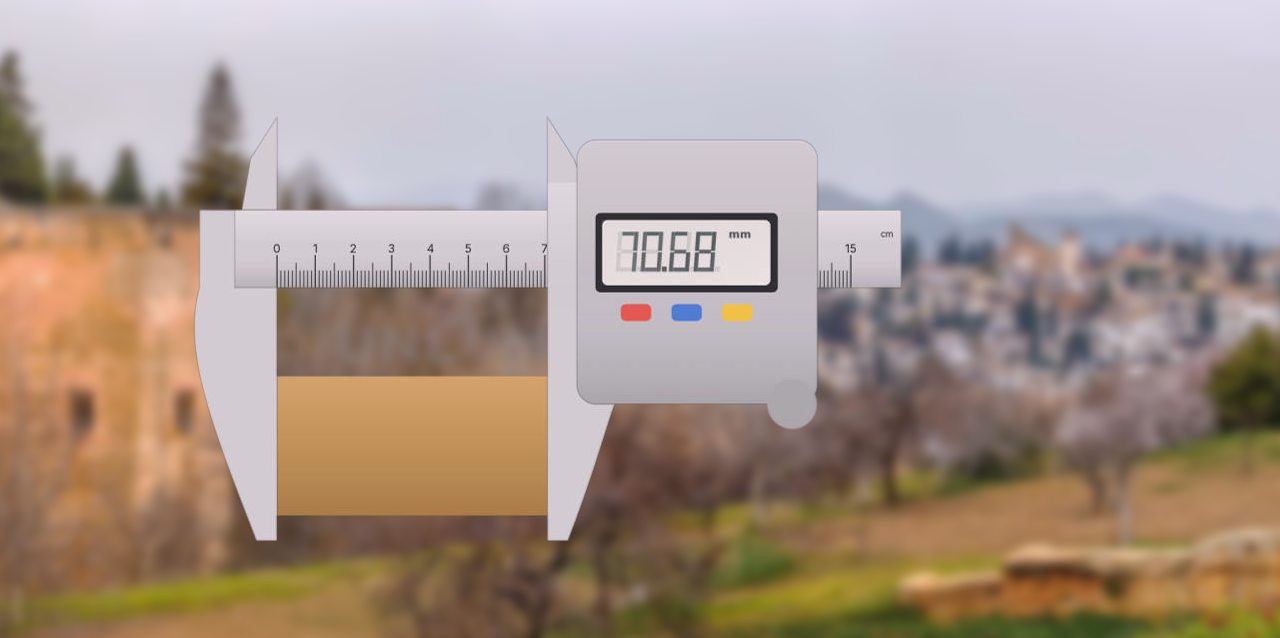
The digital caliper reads 70.68mm
